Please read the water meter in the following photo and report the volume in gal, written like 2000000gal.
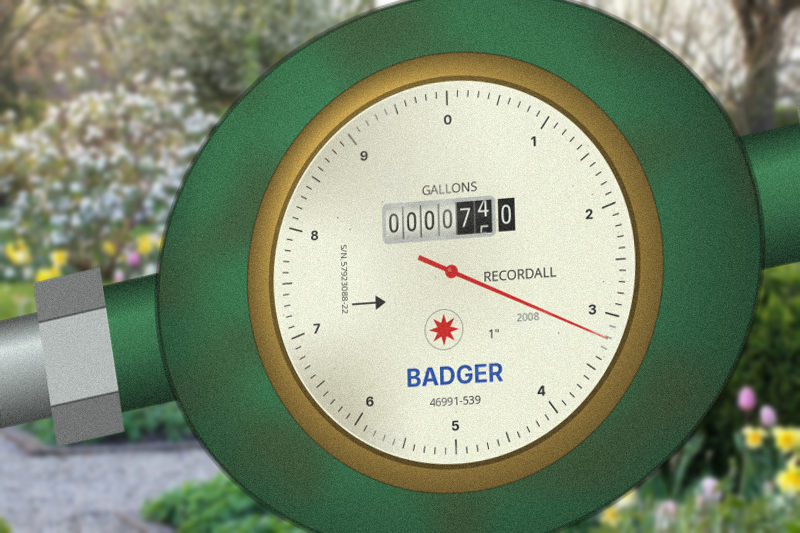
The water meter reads 743.2gal
